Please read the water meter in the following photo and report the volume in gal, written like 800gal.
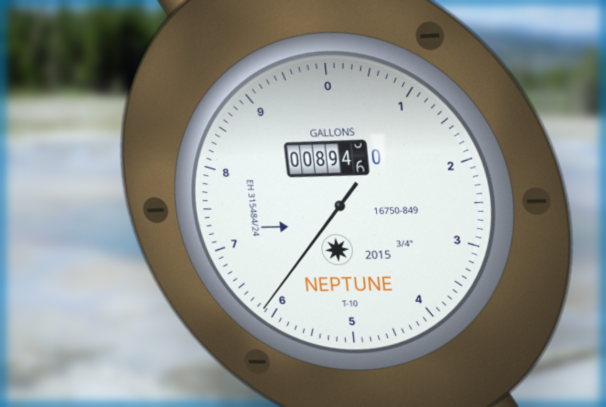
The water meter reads 89456.1gal
